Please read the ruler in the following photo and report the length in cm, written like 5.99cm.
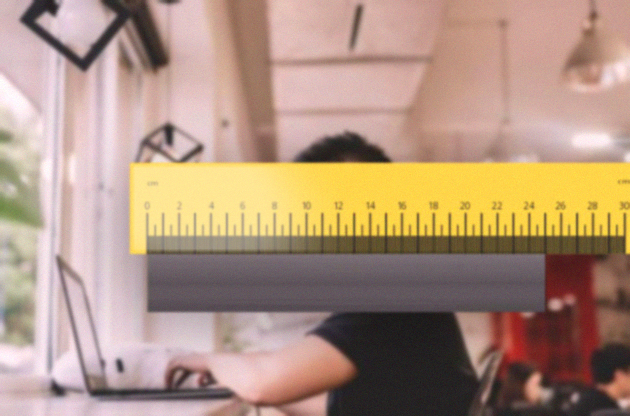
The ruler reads 25cm
